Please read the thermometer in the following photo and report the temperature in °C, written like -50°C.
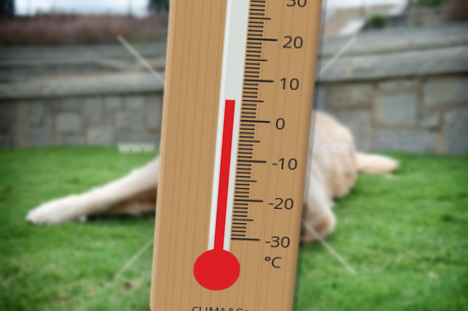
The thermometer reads 5°C
